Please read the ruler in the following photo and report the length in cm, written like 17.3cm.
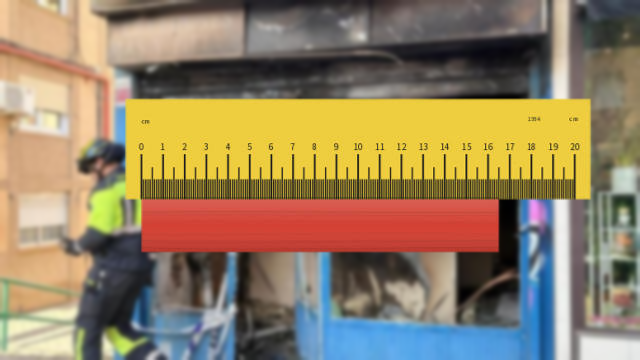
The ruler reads 16.5cm
